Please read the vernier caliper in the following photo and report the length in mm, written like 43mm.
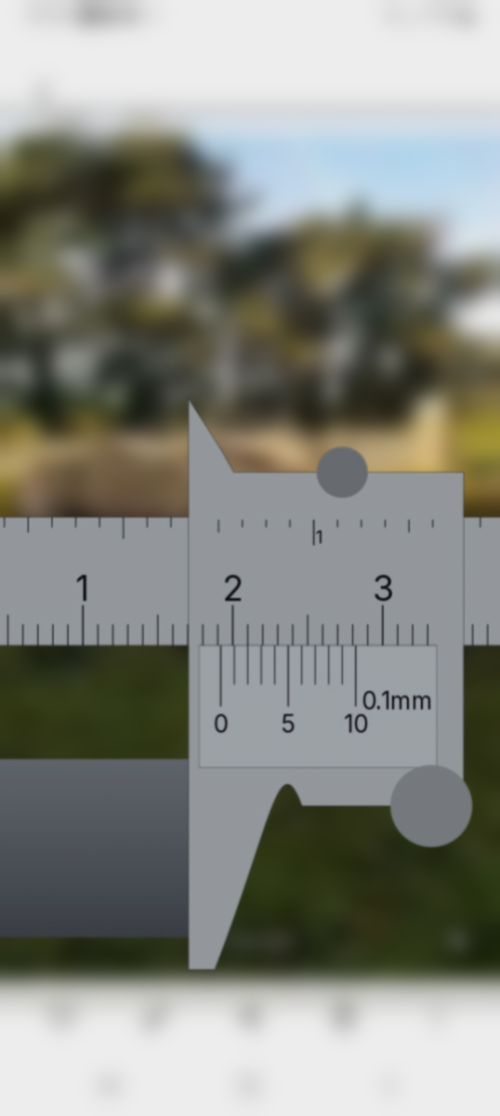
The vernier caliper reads 19.2mm
